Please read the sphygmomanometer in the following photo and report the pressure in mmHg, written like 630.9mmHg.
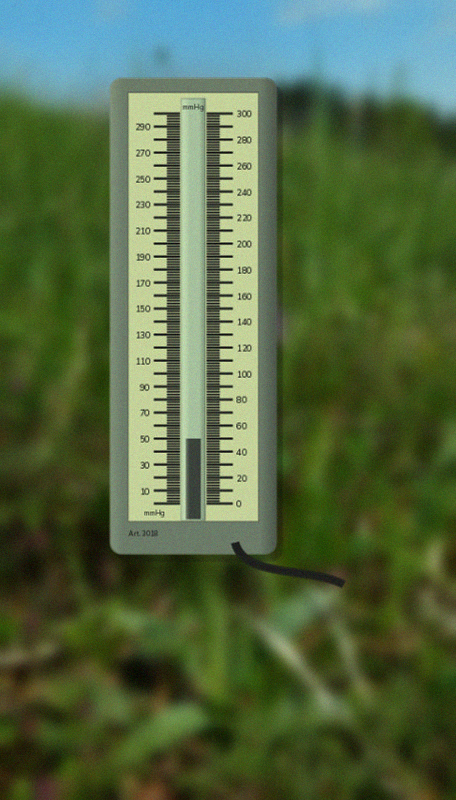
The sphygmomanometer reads 50mmHg
